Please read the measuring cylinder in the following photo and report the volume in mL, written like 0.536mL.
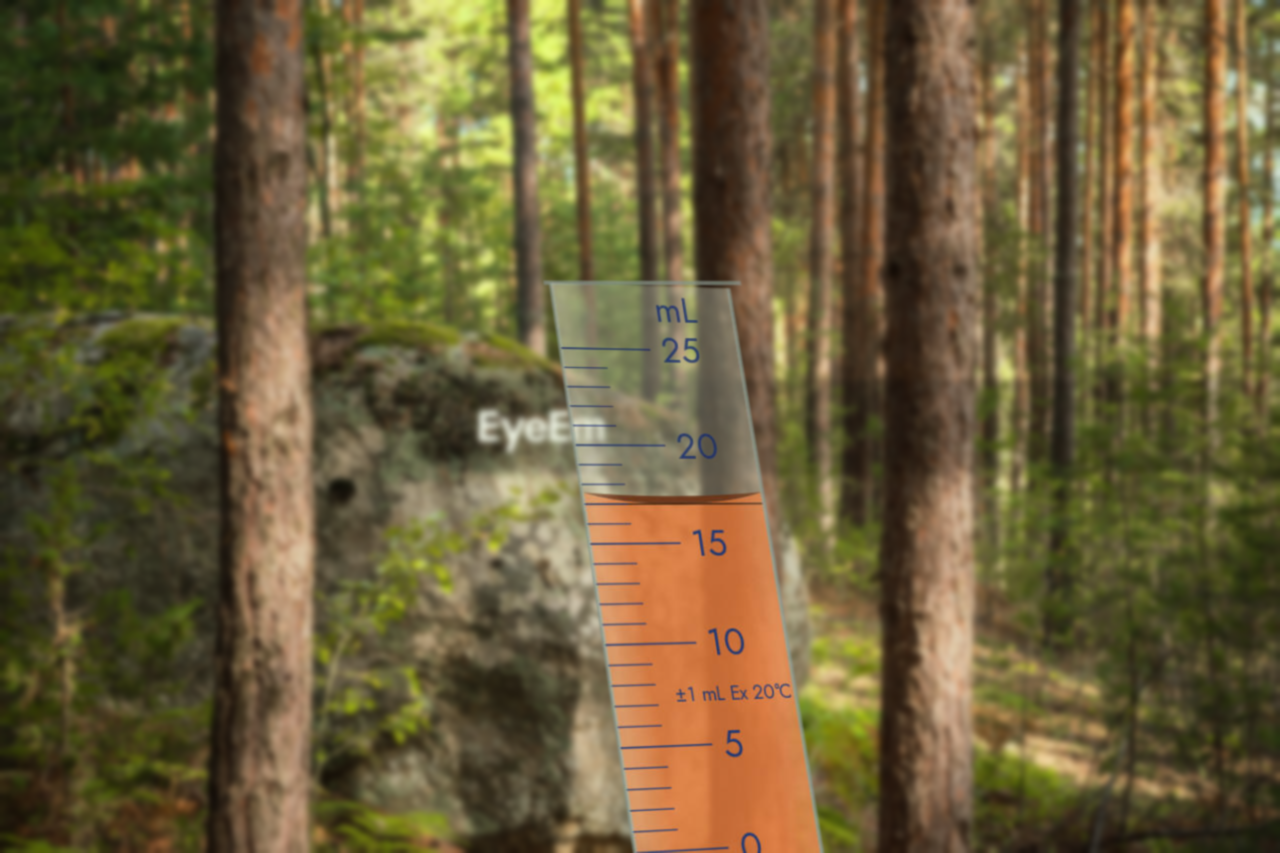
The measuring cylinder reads 17mL
